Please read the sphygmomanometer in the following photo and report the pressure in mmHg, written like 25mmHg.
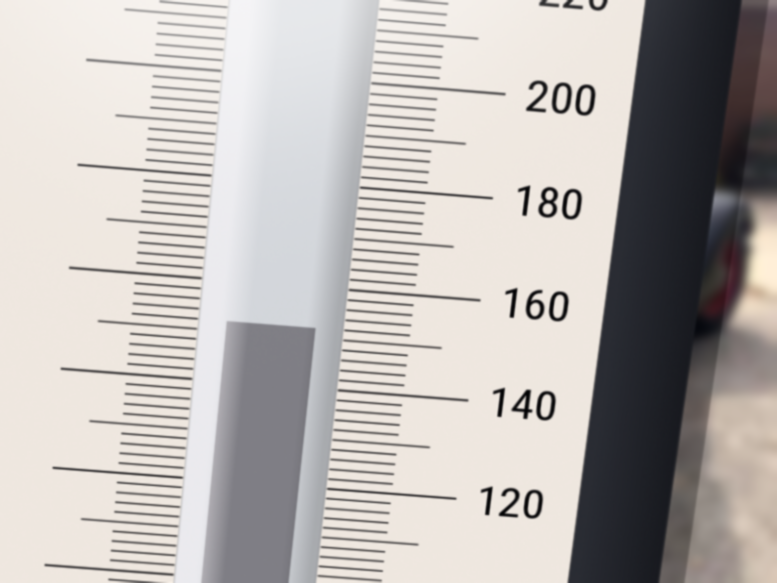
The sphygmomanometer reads 152mmHg
